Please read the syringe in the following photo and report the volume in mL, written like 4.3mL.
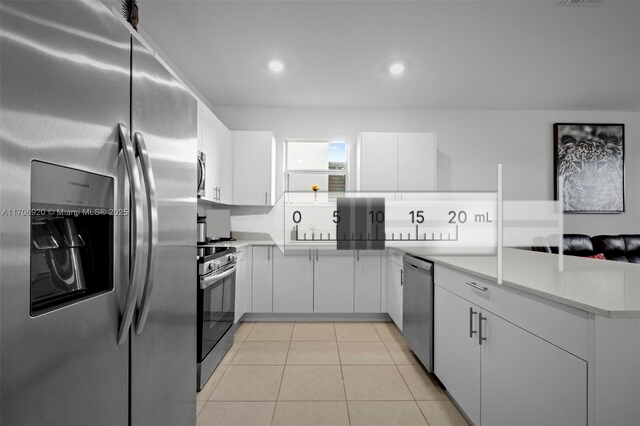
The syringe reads 5mL
